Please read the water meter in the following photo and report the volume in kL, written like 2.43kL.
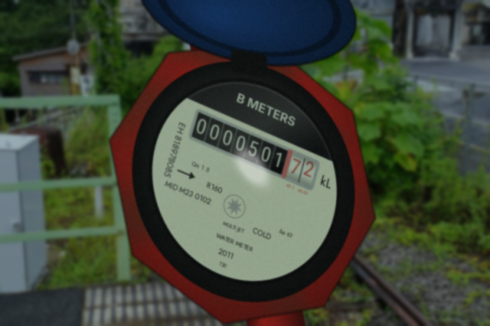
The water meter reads 501.72kL
